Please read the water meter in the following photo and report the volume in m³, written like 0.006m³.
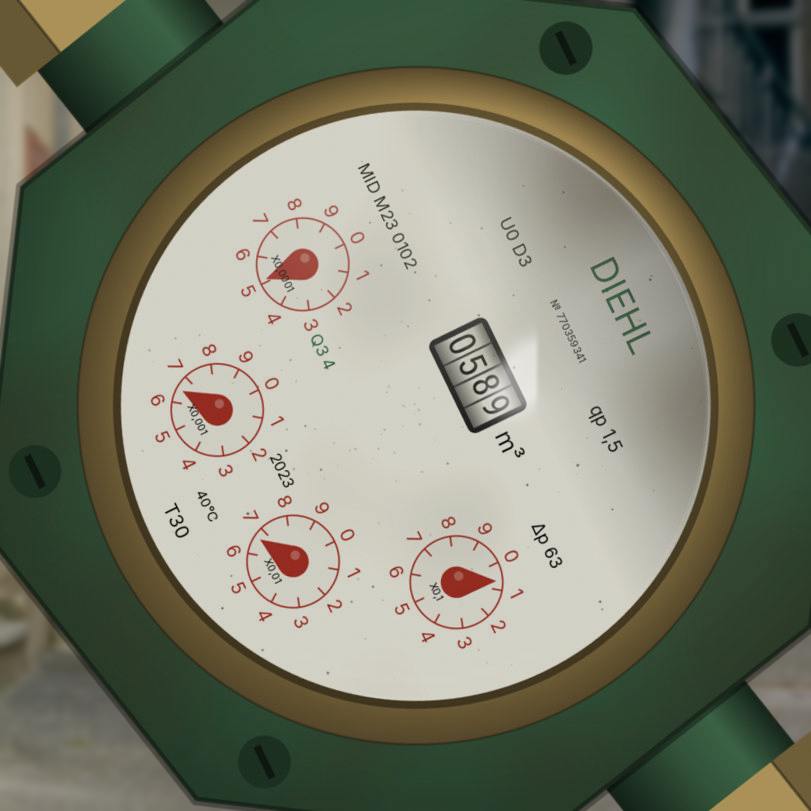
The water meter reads 589.0665m³
